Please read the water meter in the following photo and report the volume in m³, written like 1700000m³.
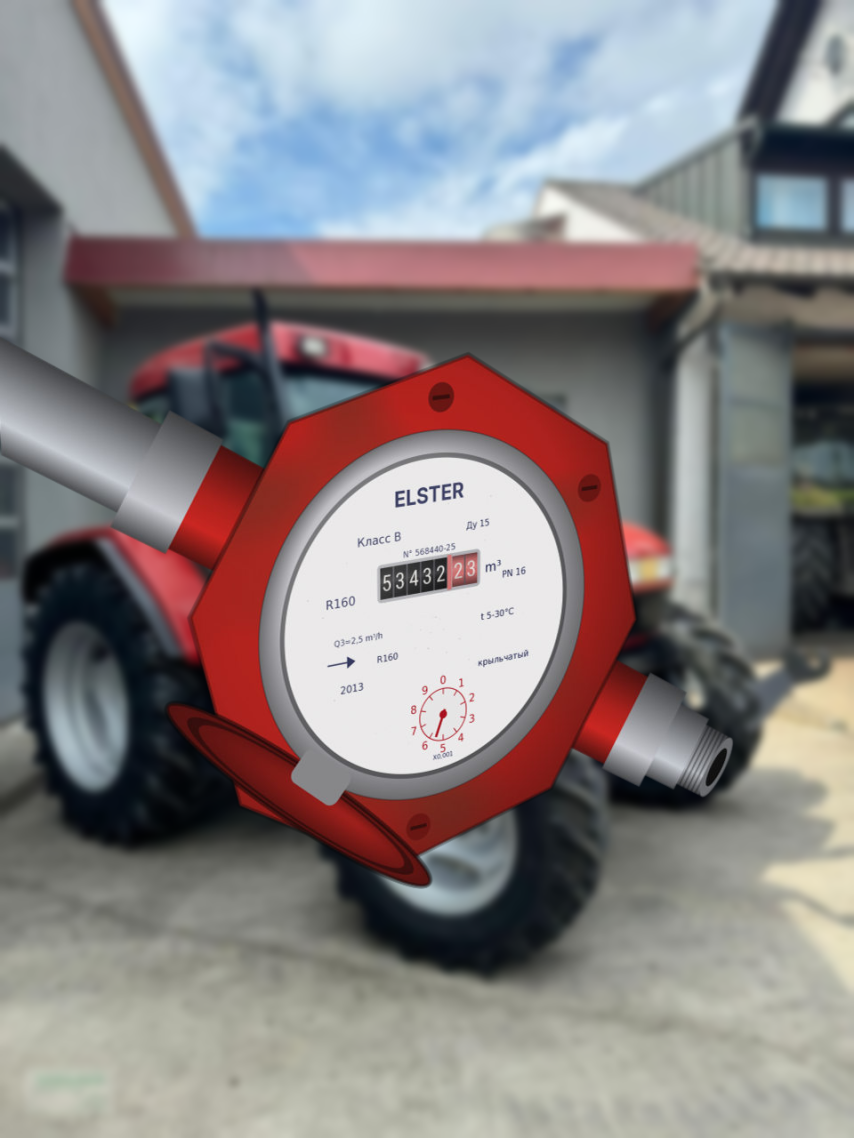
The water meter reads 53432.235m³
